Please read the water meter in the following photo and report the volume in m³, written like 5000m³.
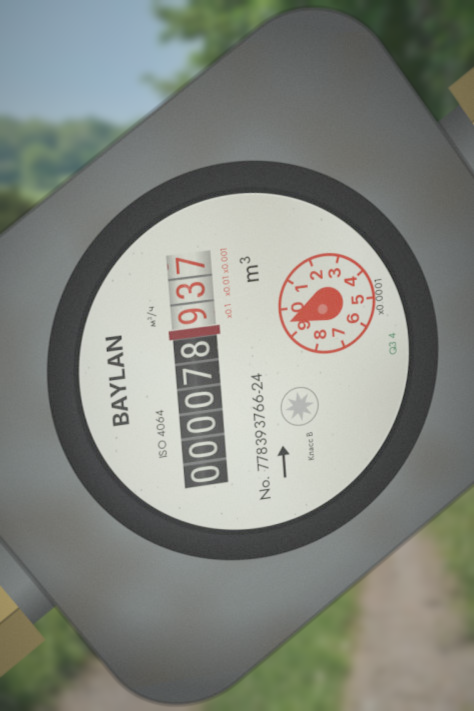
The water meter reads 78.9369m³
